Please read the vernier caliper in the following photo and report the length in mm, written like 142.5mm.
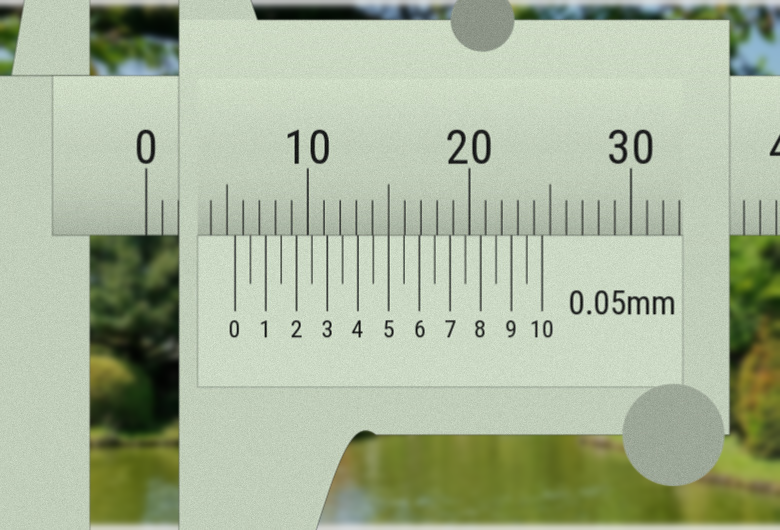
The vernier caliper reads 5.5mm
